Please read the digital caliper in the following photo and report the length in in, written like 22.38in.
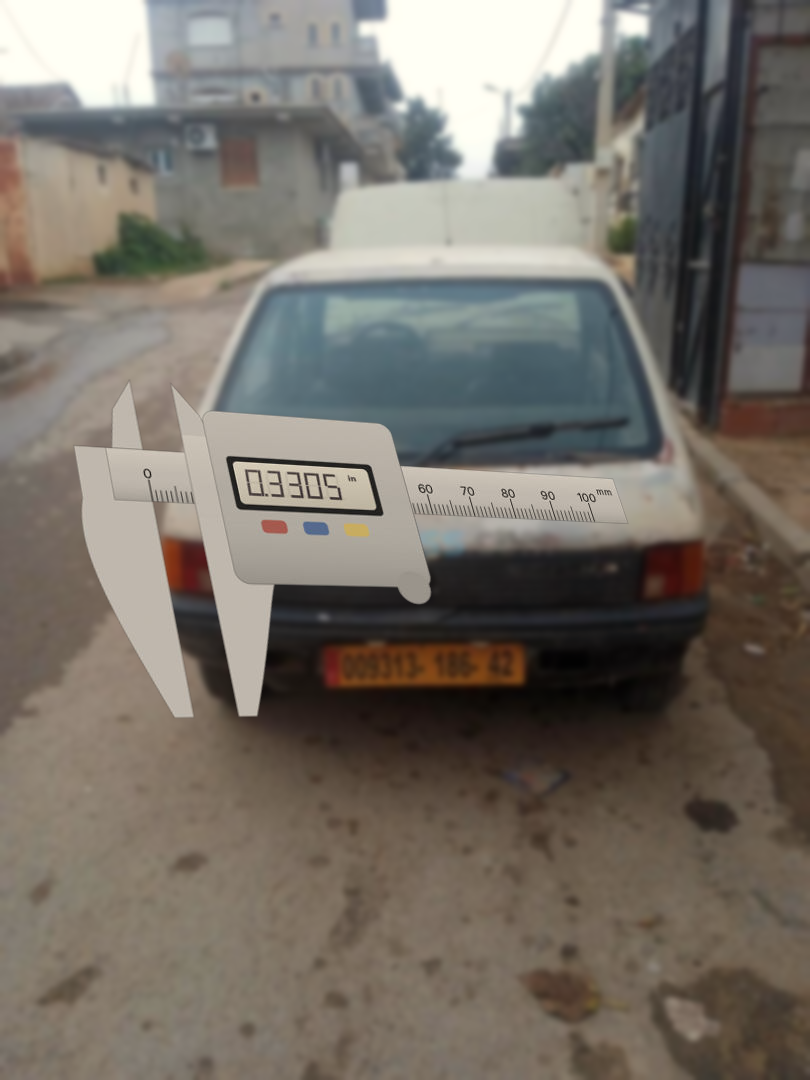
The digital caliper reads 0.3305in
